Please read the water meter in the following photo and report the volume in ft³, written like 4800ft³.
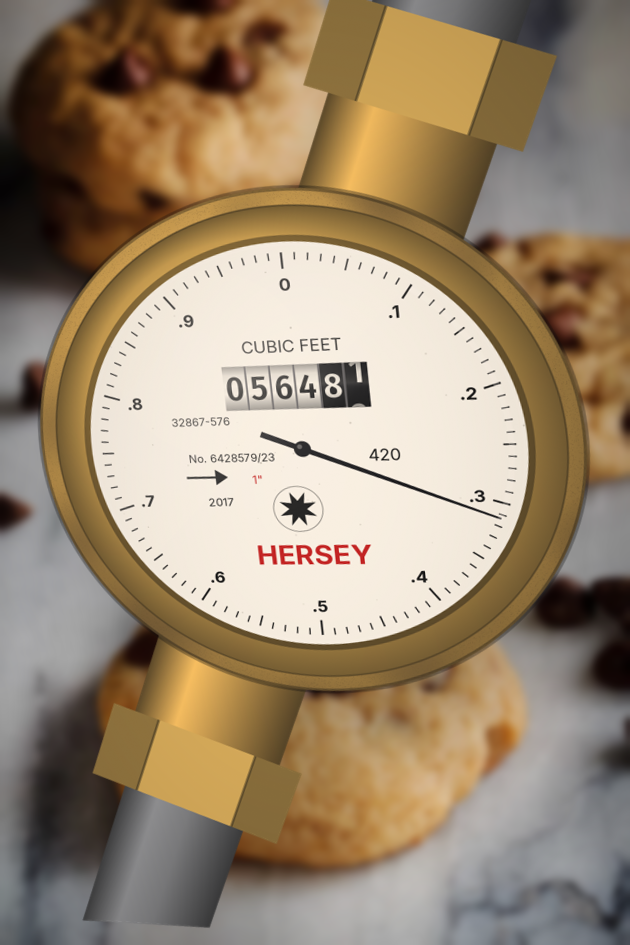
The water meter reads 56481.31ft³
